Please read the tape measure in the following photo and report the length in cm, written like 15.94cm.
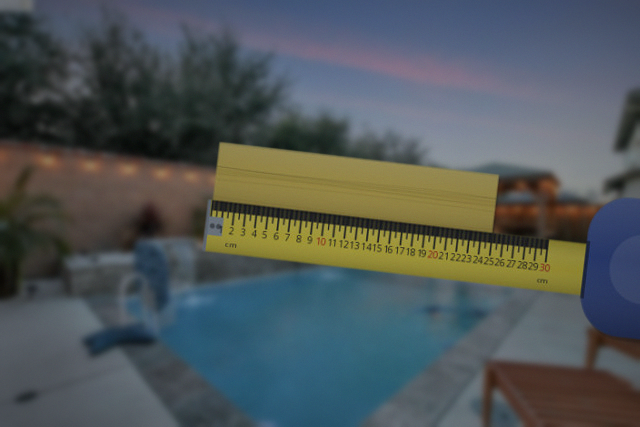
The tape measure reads 25cm
